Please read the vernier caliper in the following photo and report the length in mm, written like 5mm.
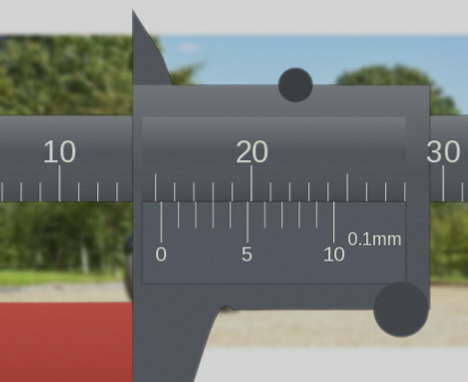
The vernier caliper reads 15.3mm
